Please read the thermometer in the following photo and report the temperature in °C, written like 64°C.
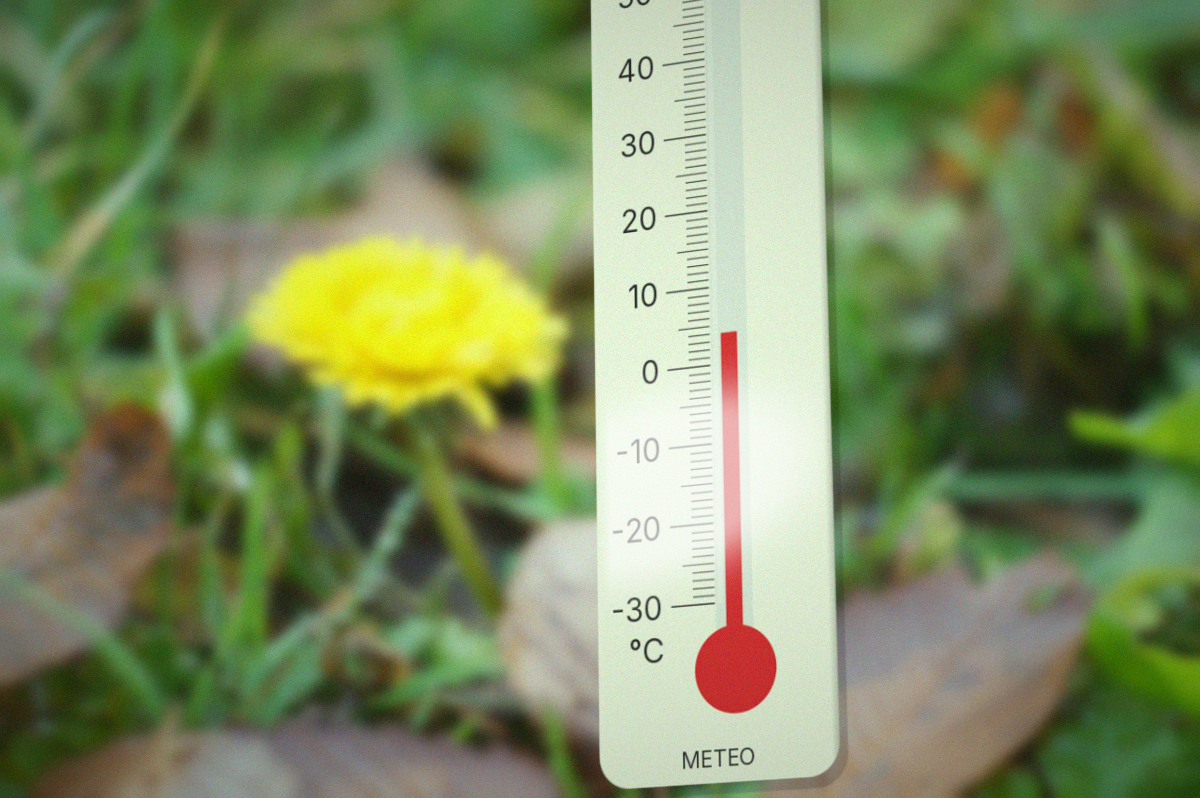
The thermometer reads 4°C
